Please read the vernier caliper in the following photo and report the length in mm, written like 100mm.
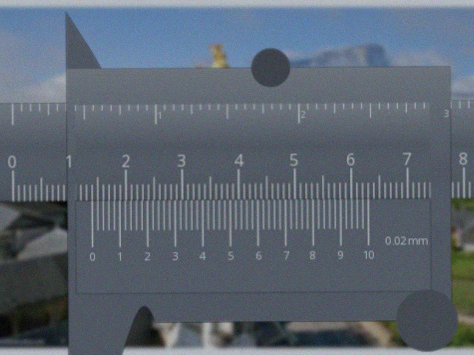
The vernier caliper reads 14.0mm
